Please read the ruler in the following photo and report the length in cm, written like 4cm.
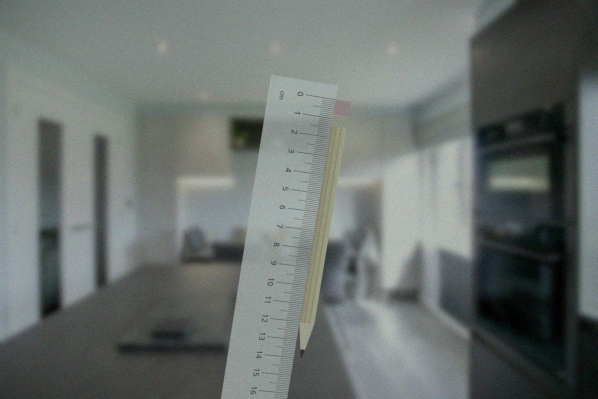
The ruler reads 14cm
